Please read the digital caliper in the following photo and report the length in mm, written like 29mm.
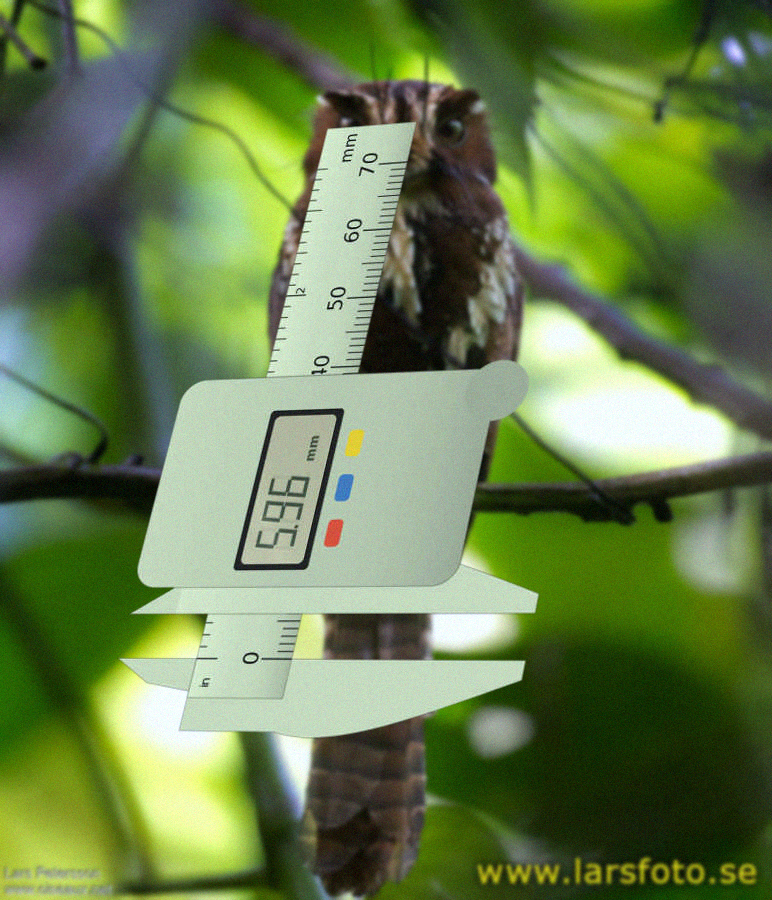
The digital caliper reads 5.96mm
